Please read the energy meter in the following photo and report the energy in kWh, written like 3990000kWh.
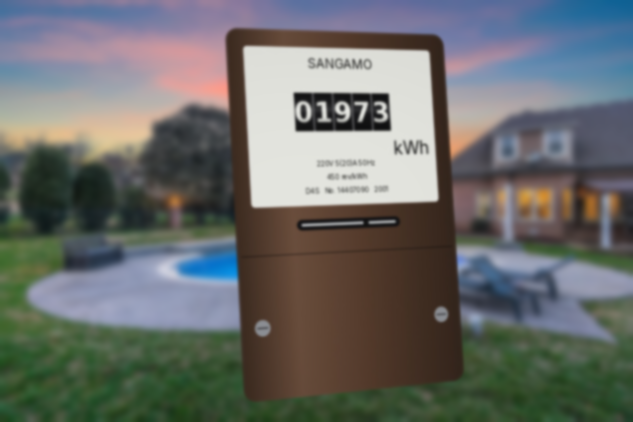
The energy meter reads 1973kWh
